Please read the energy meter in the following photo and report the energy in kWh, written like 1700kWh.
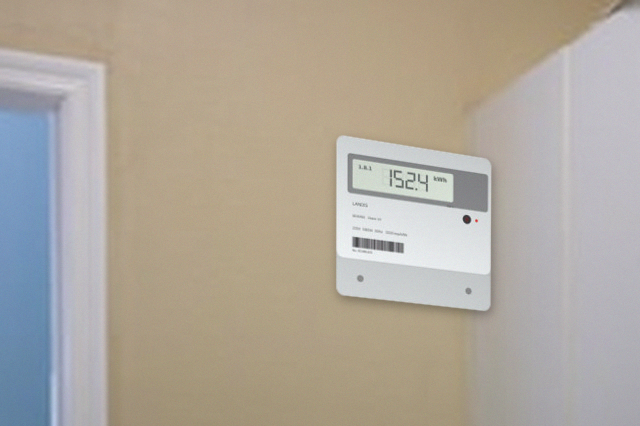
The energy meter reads 152.4kWh
